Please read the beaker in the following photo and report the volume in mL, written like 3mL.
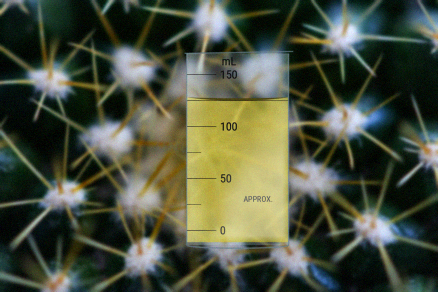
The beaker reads 125mL
